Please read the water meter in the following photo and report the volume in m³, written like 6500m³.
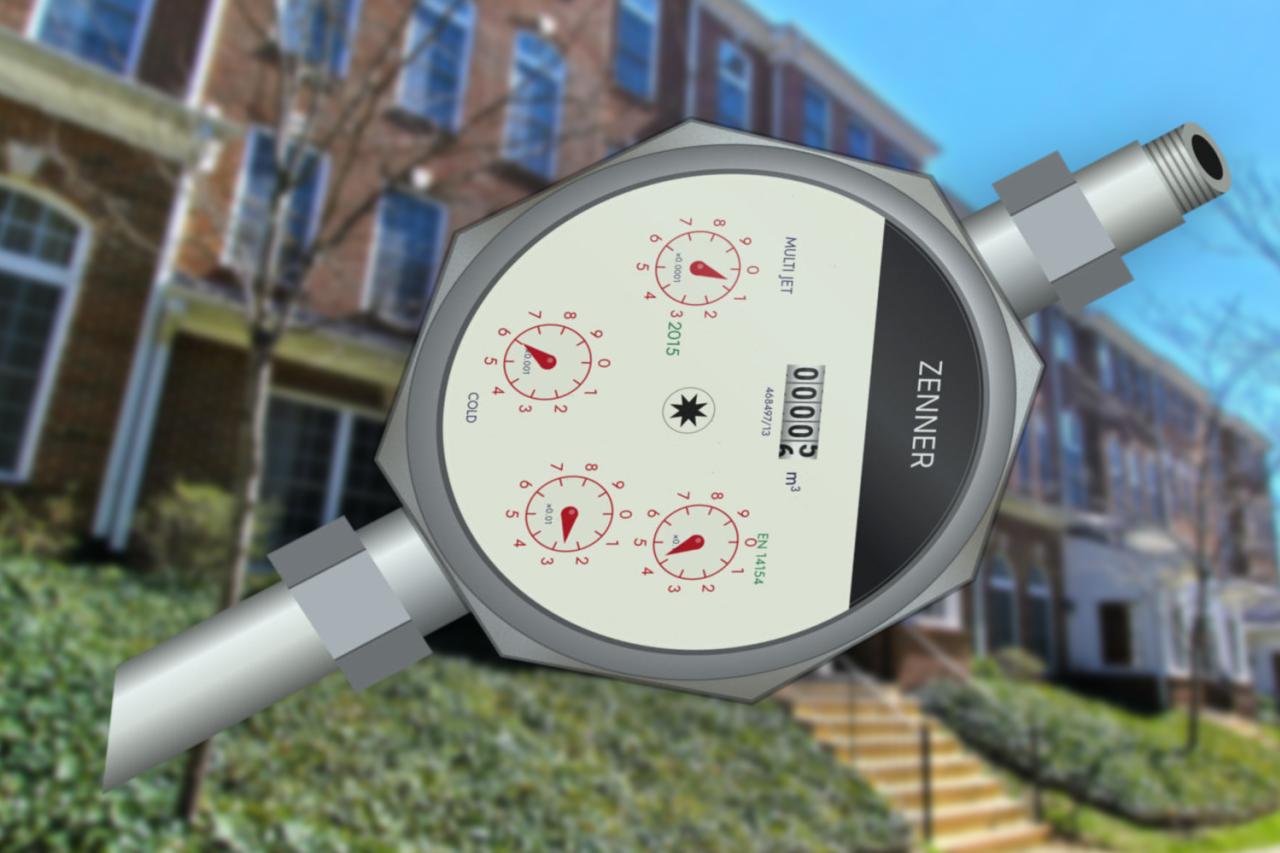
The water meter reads 5.4260m³
